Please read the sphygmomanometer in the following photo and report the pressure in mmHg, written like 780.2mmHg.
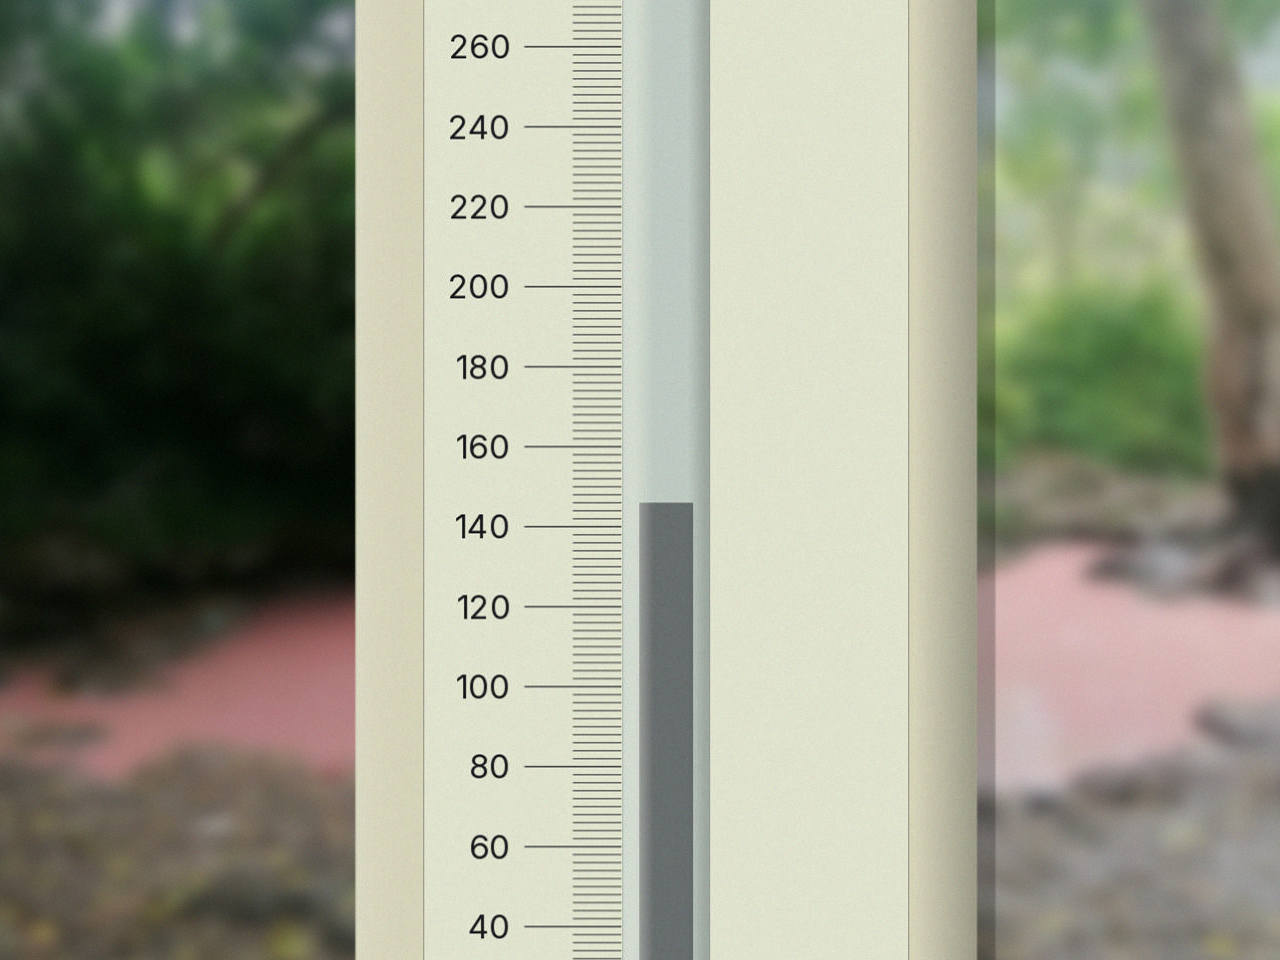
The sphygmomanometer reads 146mmHg
